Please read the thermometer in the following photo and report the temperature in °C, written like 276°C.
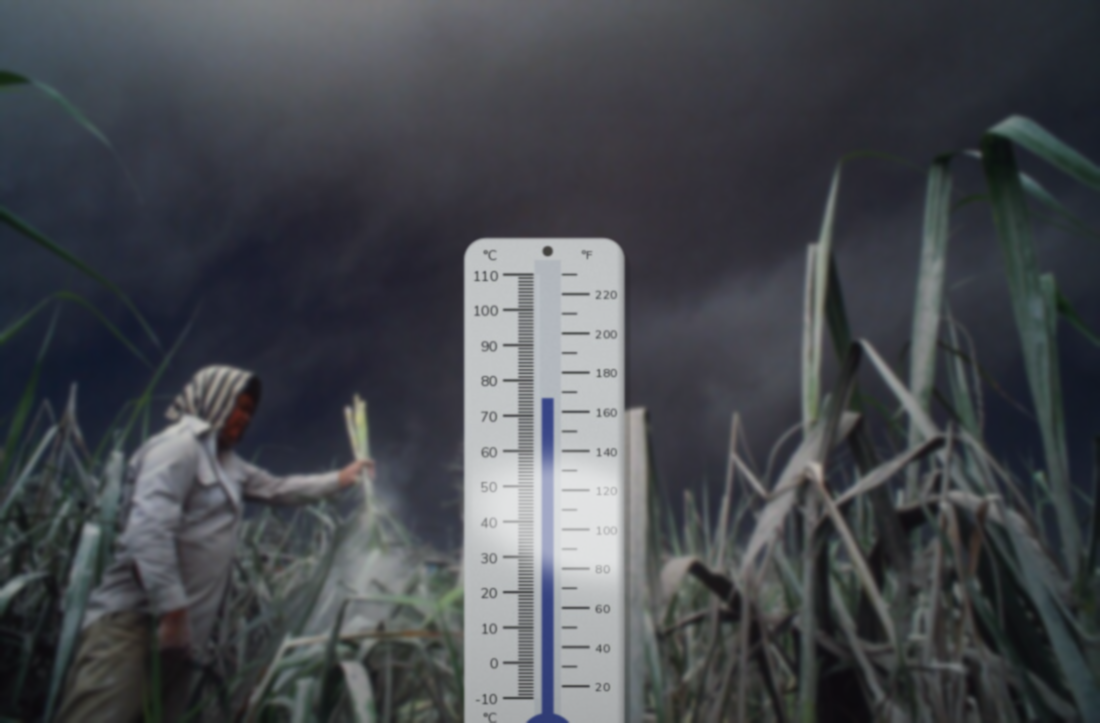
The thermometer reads 75°C
